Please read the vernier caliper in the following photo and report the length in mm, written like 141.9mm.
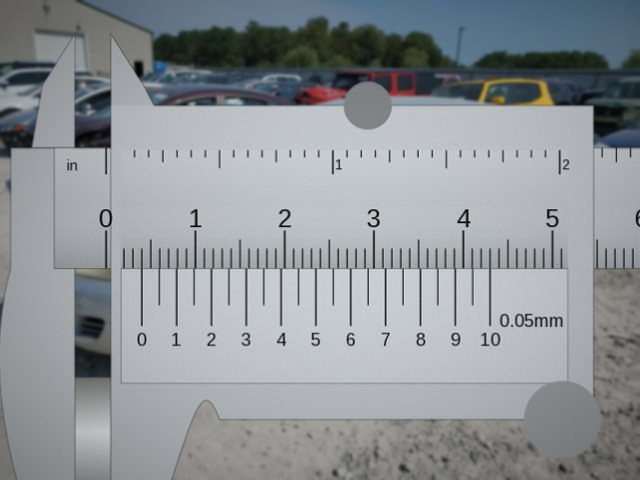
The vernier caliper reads 4.0mm
